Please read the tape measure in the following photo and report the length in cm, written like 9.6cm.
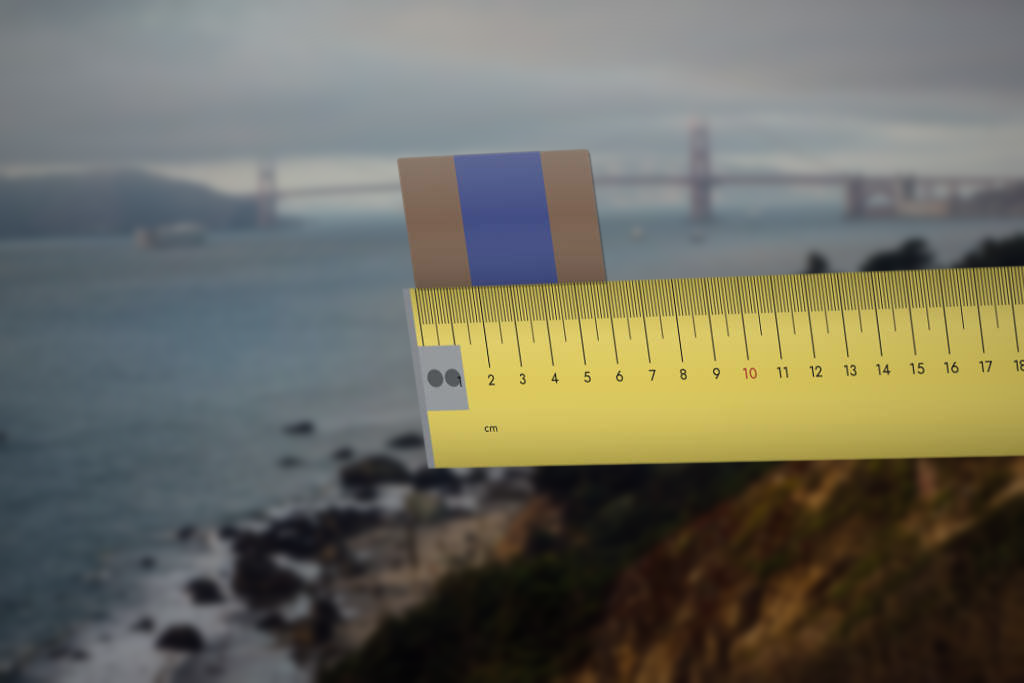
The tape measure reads 6cm
